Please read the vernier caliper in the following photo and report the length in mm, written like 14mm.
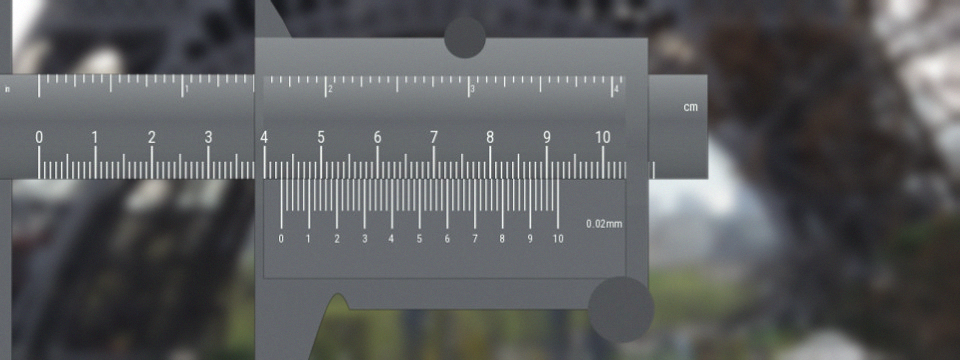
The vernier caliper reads 43.0mm
